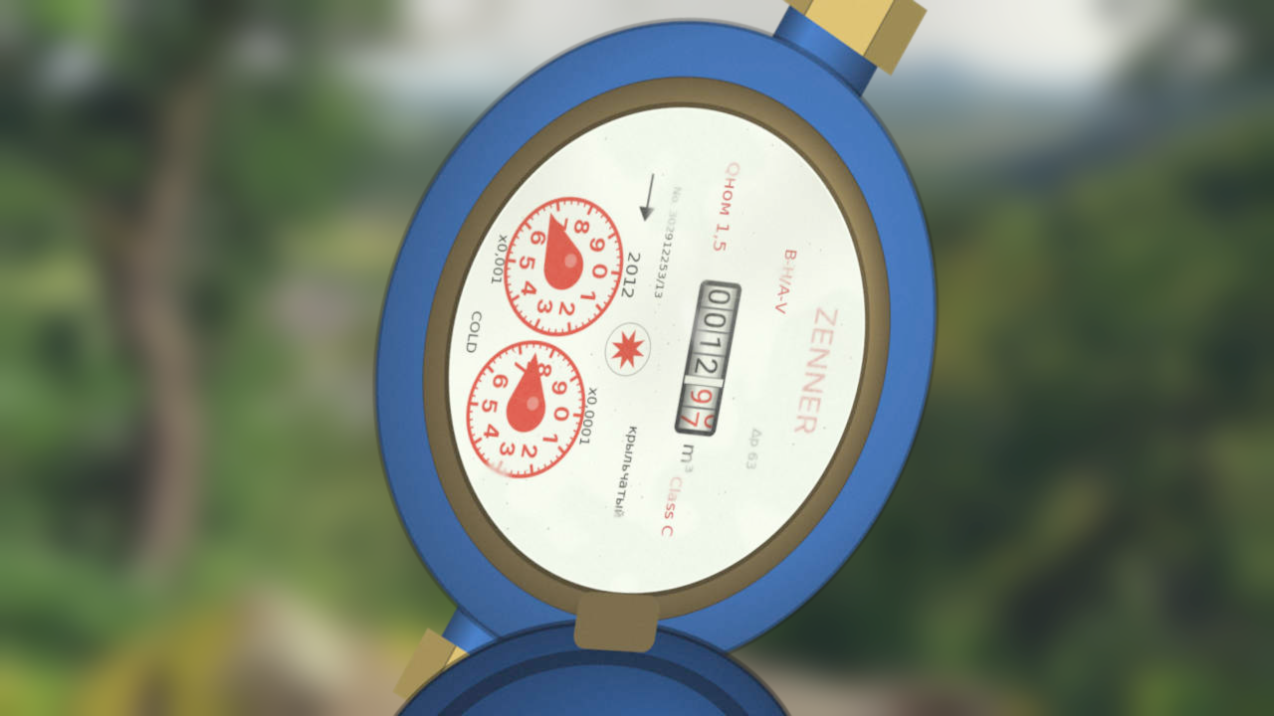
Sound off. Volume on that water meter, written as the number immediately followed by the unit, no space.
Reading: 12.9667m³
